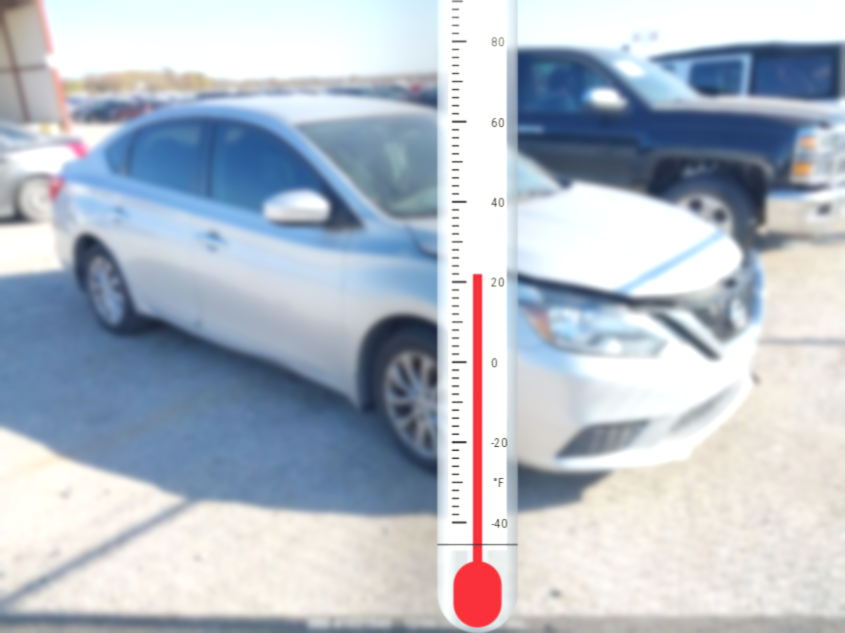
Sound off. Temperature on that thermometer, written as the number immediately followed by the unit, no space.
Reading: 22°F
